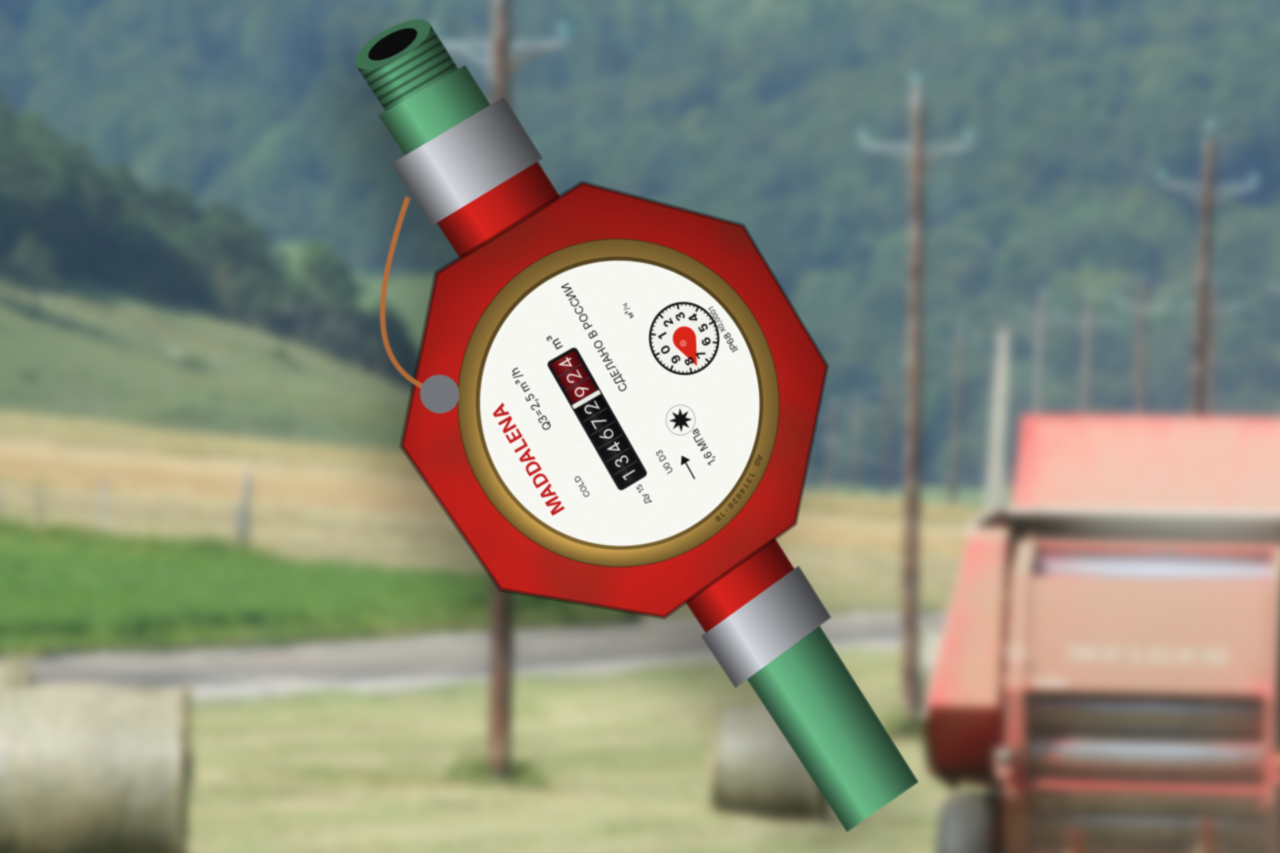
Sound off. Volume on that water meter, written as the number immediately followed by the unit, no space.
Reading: 134672.9247m³
